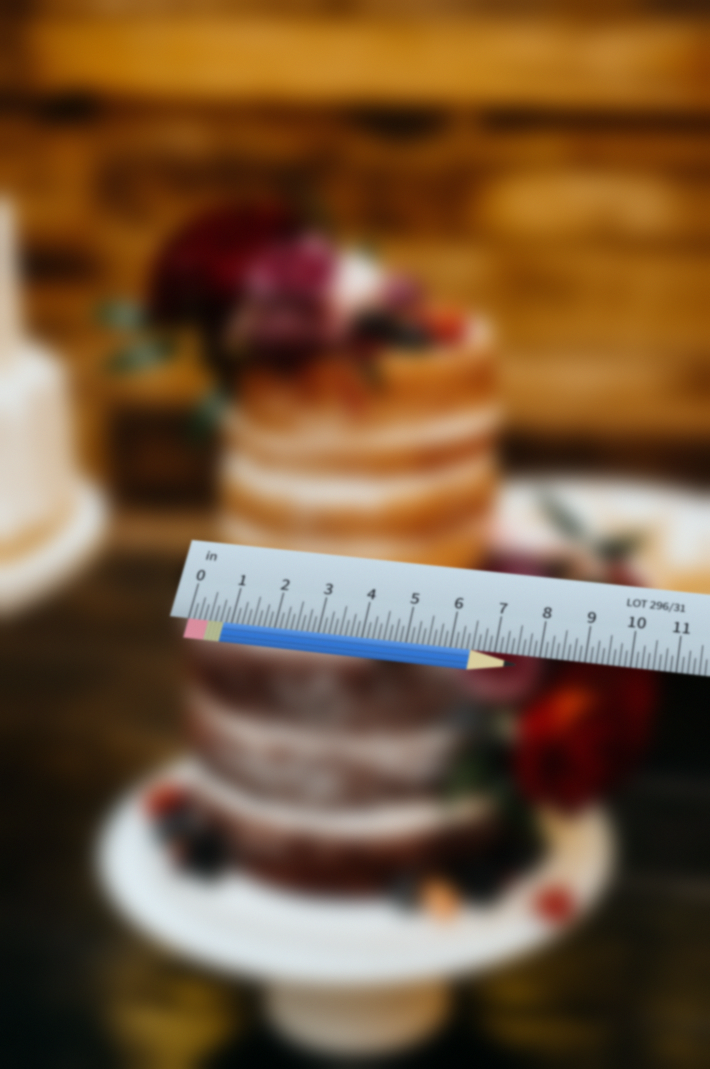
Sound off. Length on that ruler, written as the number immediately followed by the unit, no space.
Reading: 7.5in
